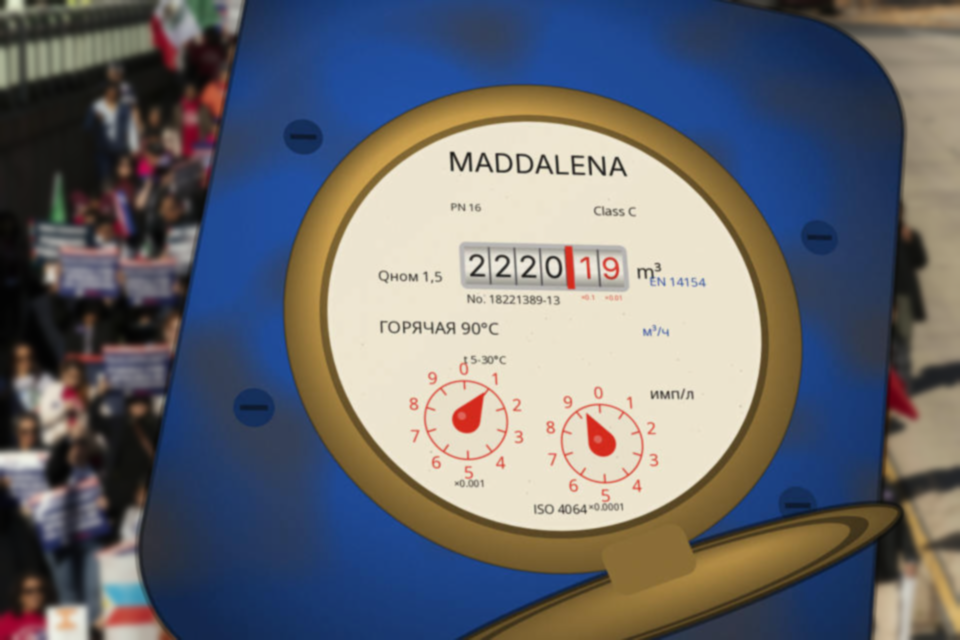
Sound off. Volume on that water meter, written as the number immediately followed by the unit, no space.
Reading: 2220.1909m³
